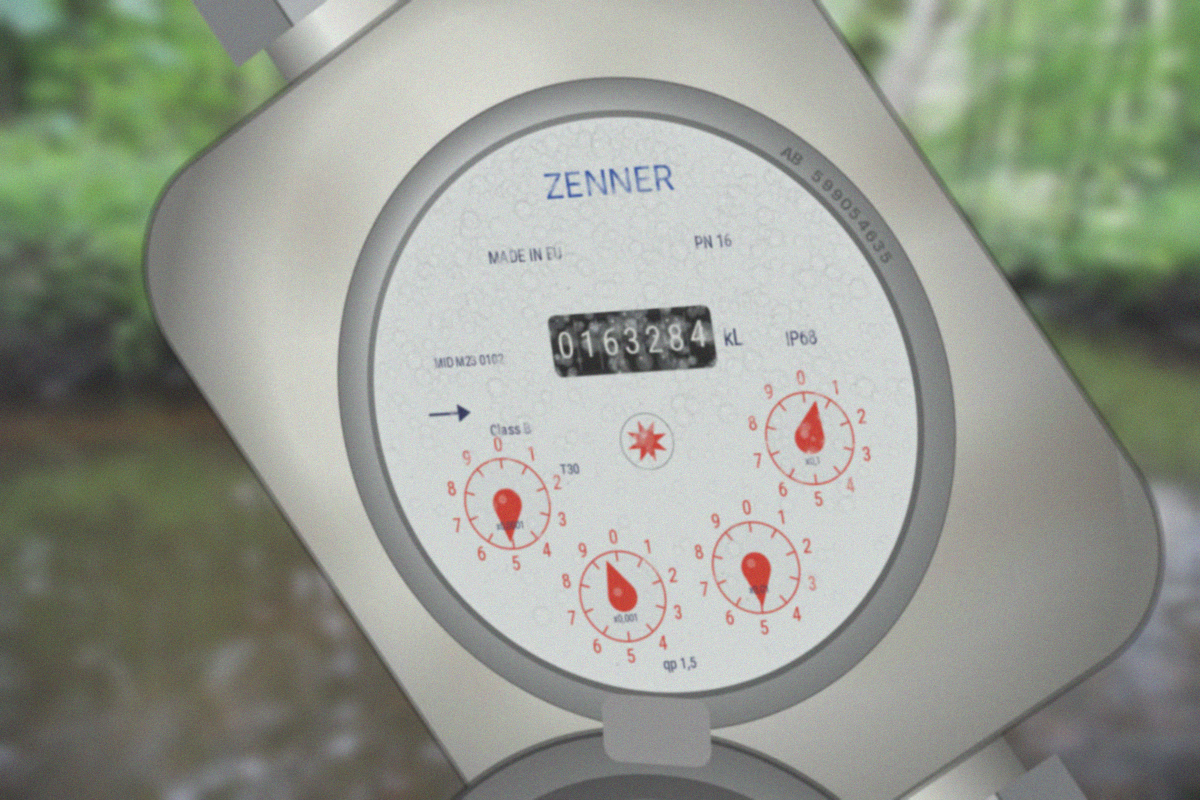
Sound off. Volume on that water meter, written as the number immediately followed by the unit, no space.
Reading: 163284.0495kL
